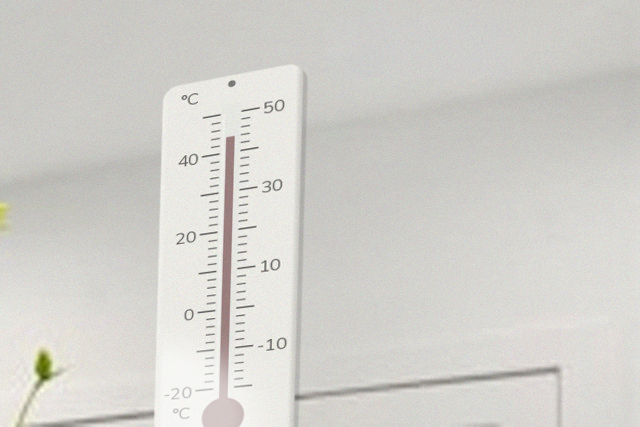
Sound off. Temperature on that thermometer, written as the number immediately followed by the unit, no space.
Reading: 44°C
